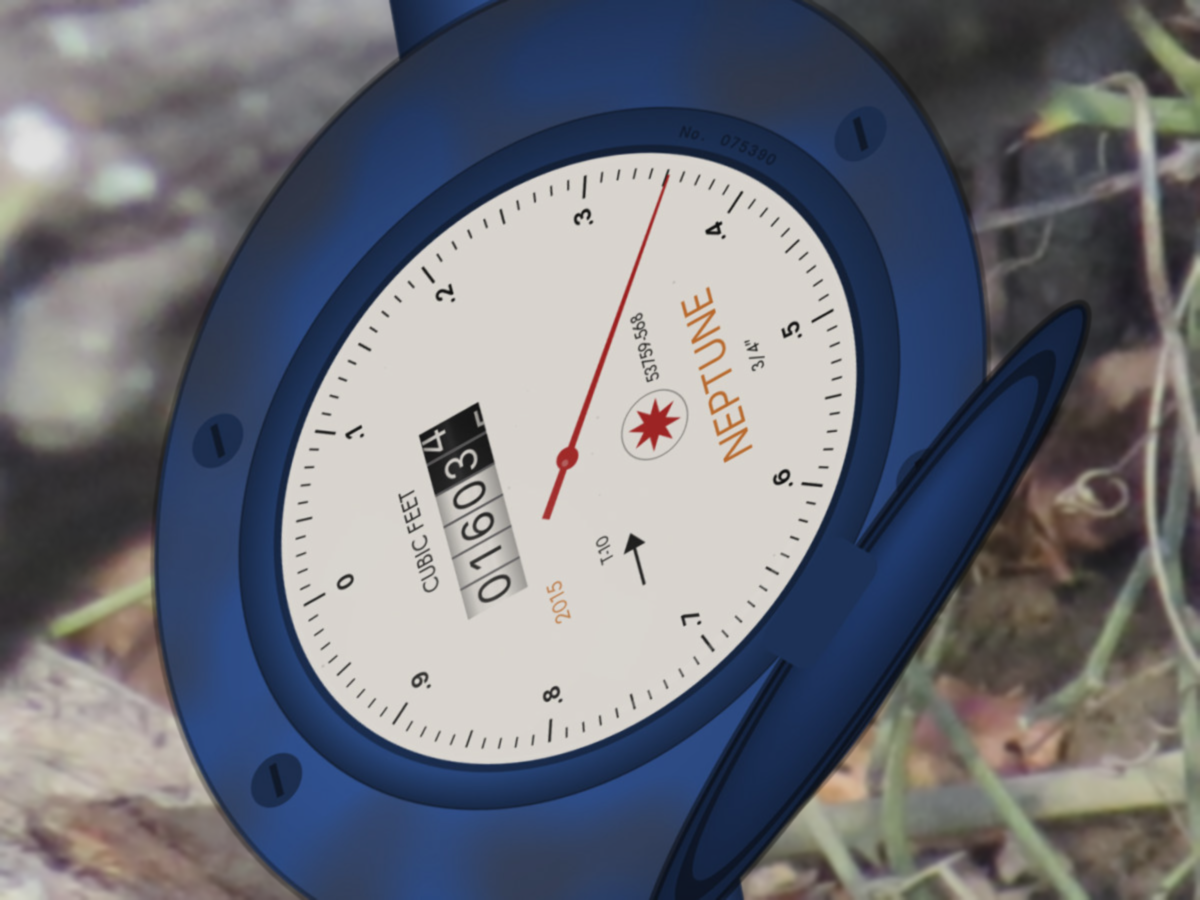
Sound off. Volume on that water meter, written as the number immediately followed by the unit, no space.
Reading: 16034.35ft³
